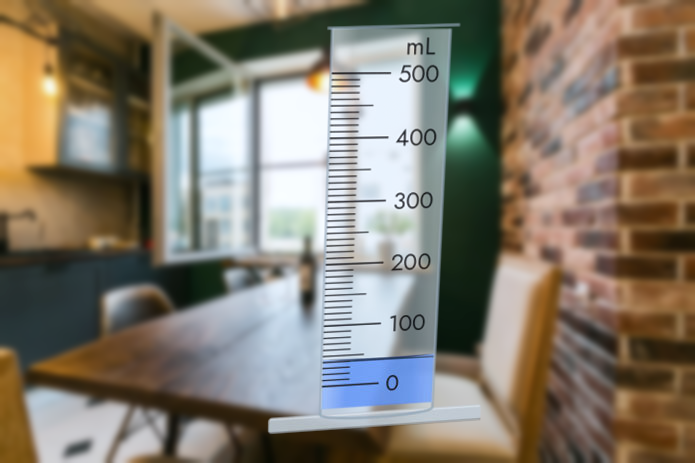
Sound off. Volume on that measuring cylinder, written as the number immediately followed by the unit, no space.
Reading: 40mL
